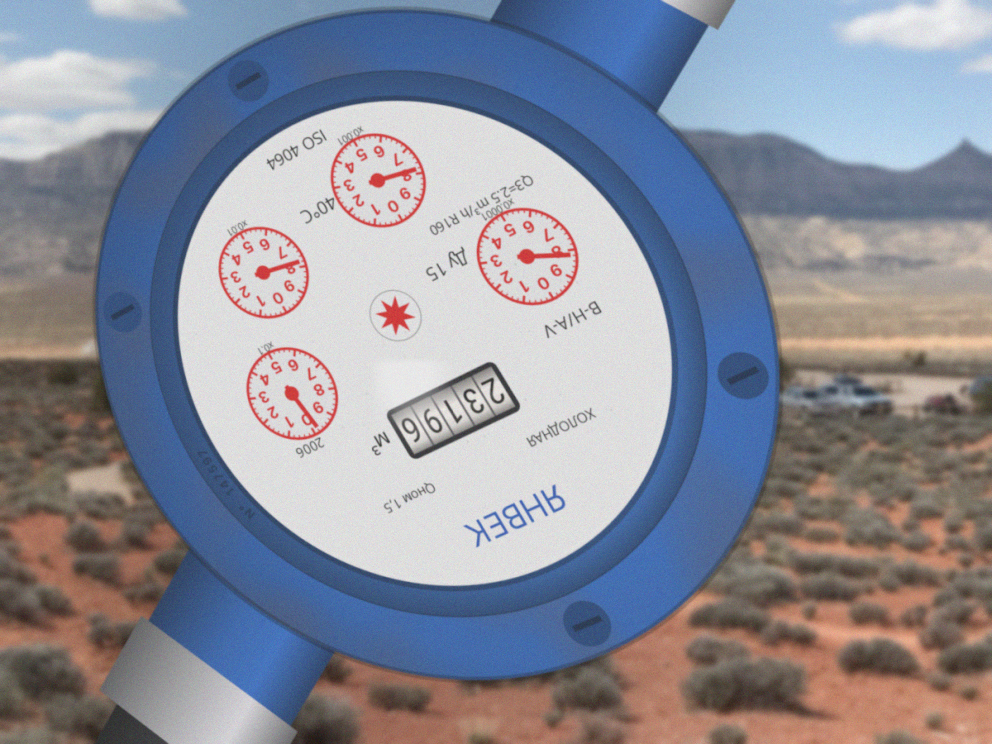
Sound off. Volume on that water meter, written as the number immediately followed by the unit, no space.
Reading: 23195.9778m³
